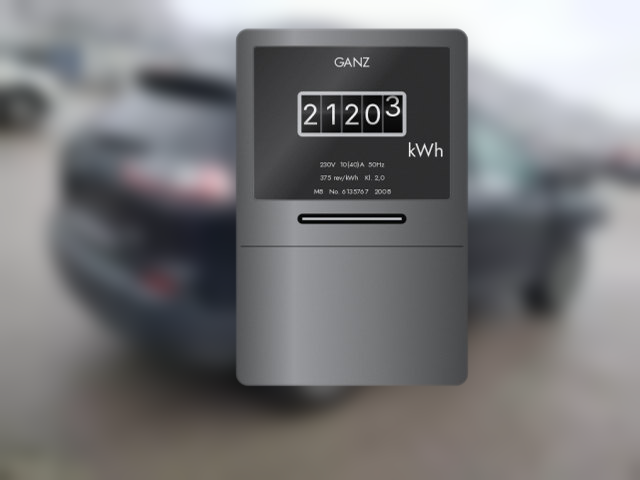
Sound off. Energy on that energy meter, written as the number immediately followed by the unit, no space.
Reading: 21203kWh
